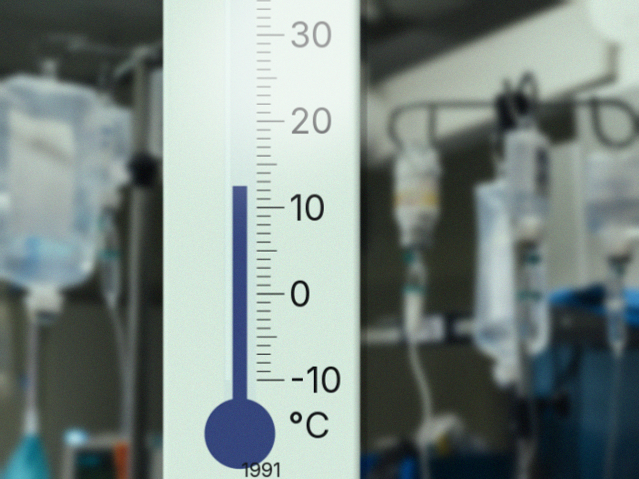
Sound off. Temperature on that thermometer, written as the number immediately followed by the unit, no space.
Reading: 12.5°C
